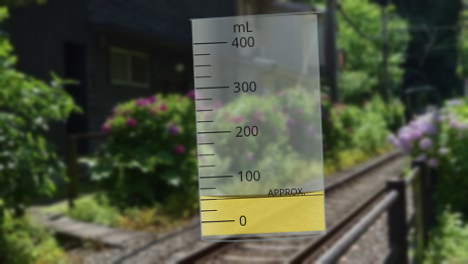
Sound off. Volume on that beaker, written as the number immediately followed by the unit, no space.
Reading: 50mL
